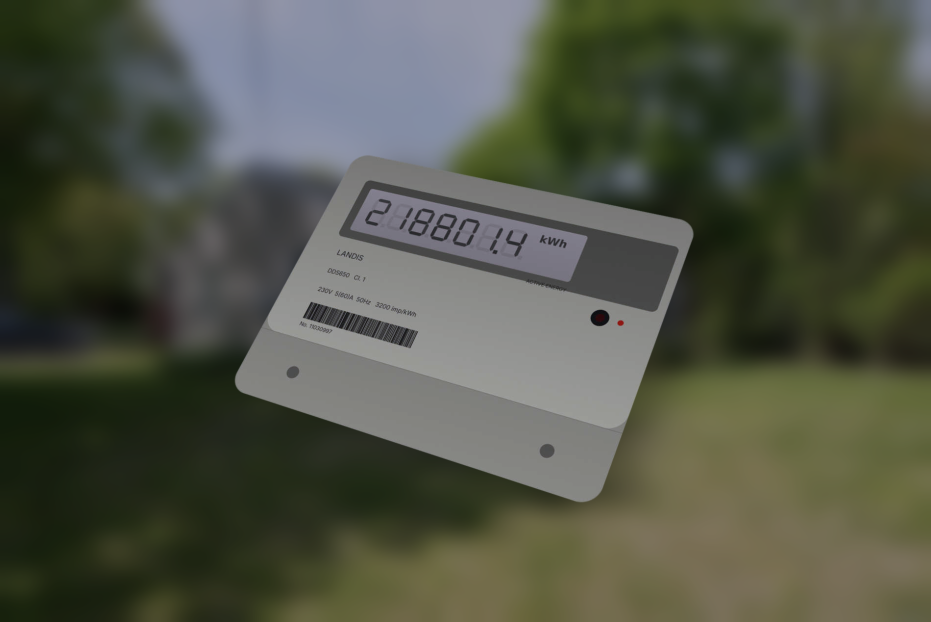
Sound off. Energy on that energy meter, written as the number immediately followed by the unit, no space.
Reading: 218801.4kWh
